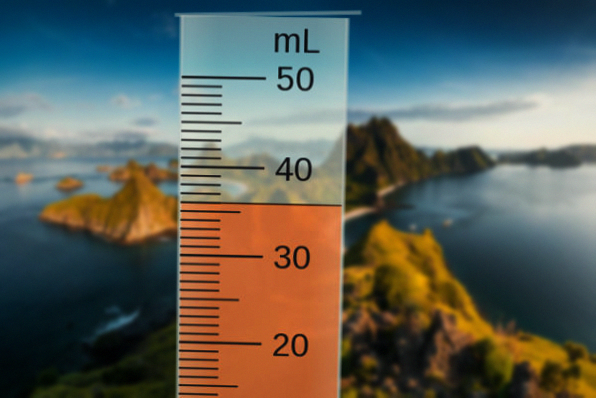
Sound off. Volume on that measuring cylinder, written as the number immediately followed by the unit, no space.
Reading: 36mL
